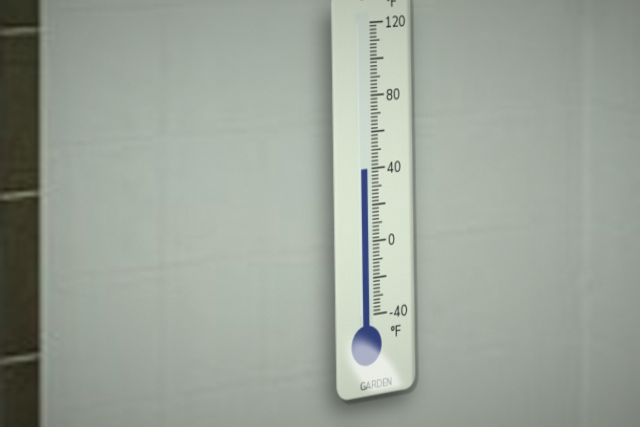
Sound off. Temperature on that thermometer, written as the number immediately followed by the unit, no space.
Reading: 40°F
